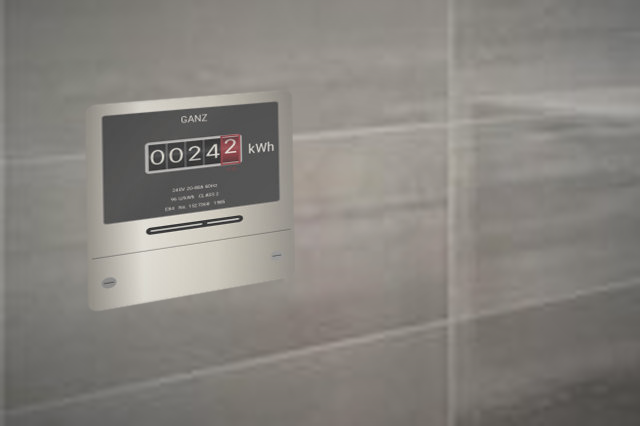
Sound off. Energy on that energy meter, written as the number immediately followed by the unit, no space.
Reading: 24.2kWh
